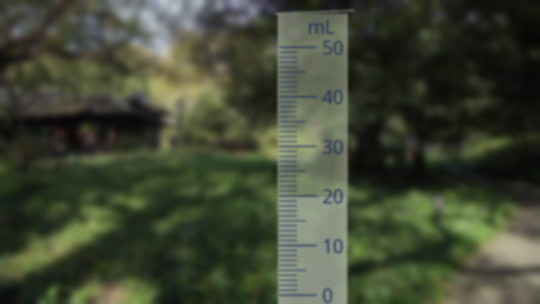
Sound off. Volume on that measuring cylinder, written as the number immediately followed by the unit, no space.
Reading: 20mL
